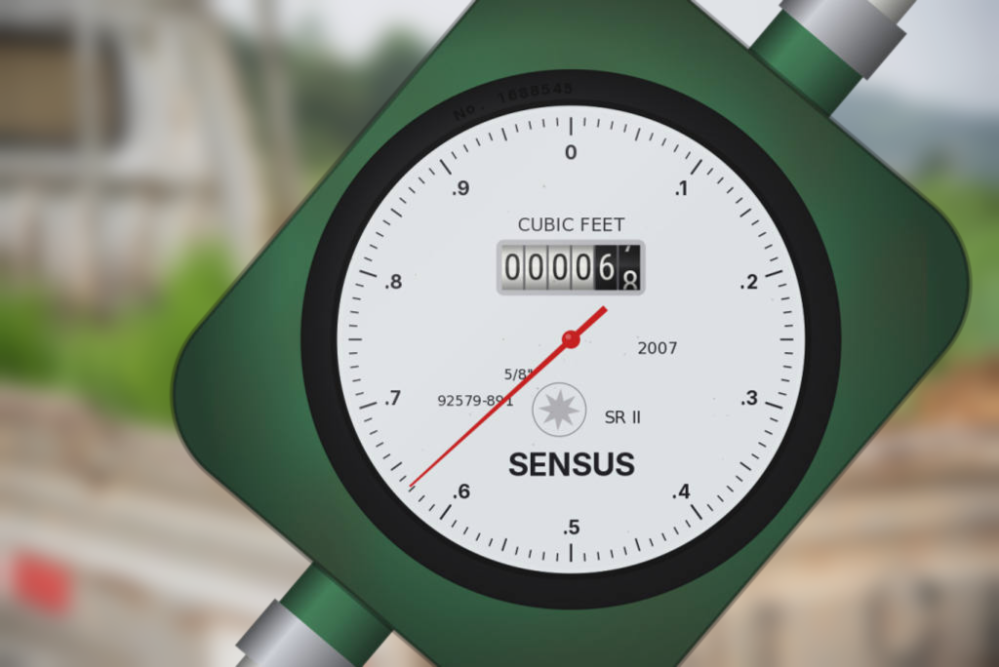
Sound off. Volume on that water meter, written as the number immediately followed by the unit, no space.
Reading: 67.63ft³
